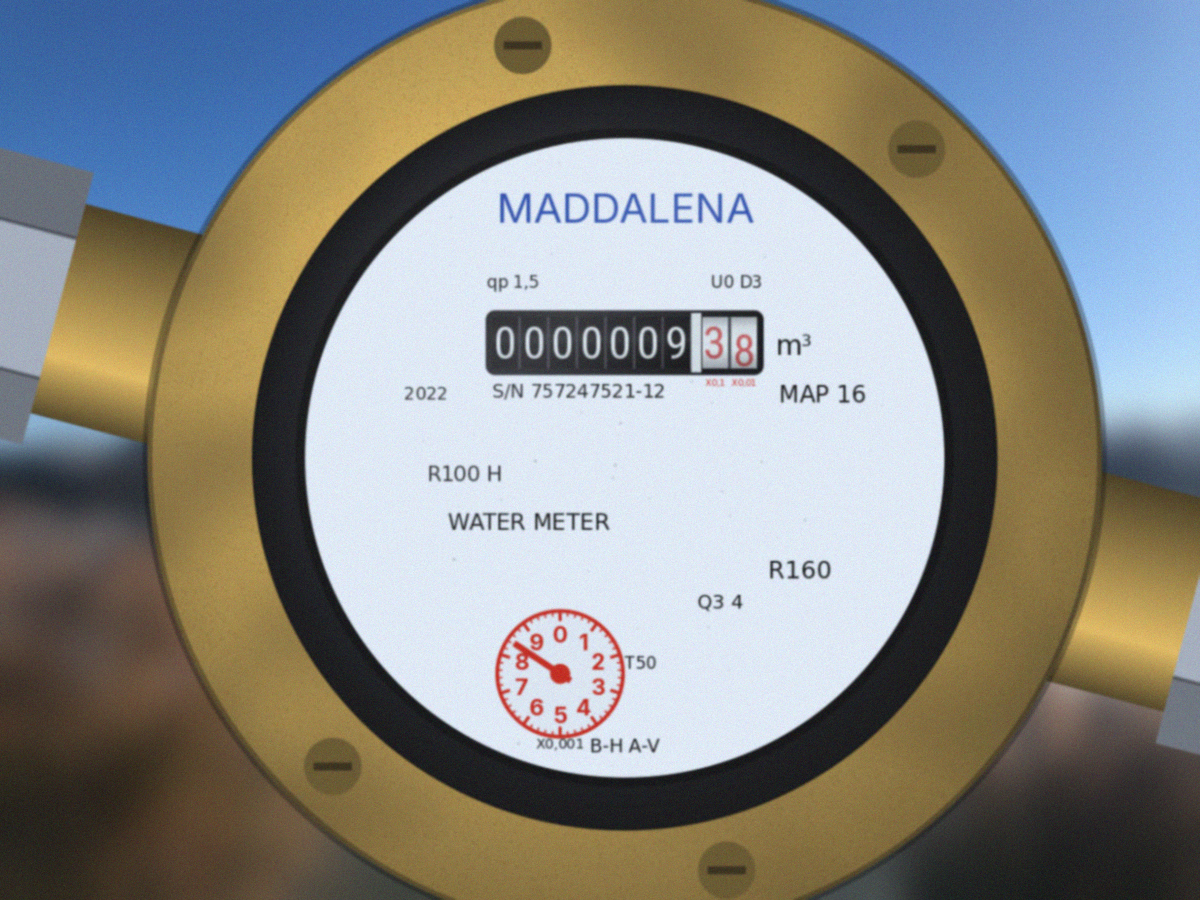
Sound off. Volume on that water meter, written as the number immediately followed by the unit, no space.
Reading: 9.378m³
